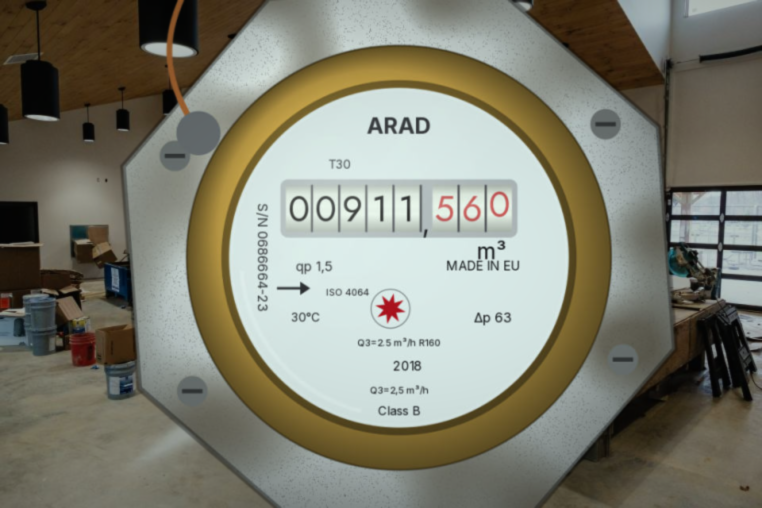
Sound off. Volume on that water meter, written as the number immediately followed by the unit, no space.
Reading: 911.560m³
